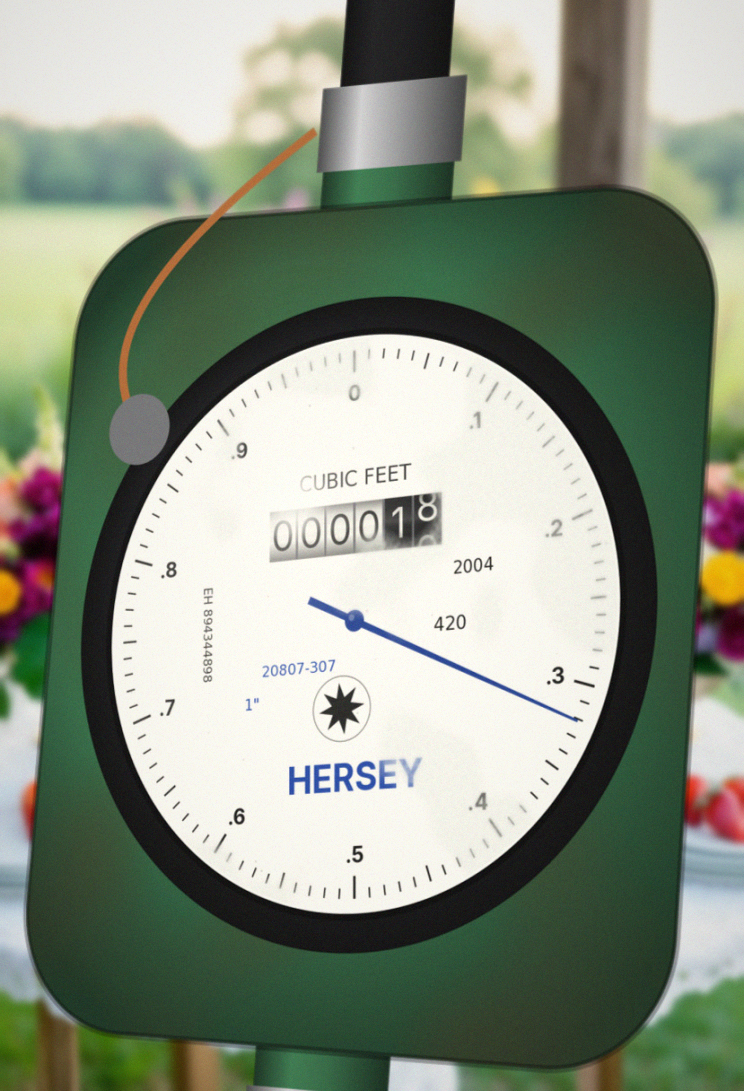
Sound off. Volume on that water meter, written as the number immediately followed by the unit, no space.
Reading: 18.32ft³
